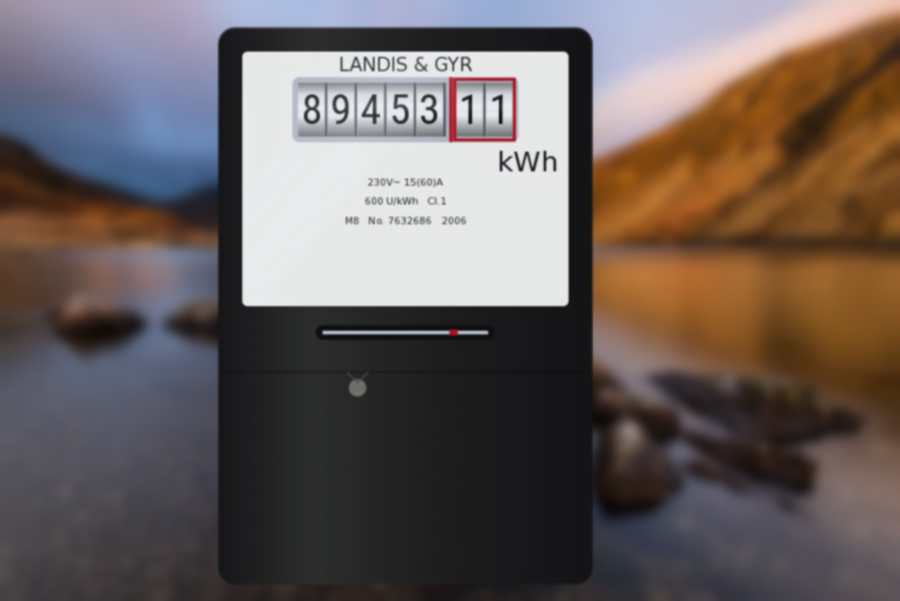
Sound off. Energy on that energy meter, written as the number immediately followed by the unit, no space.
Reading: 89453.11kWh
